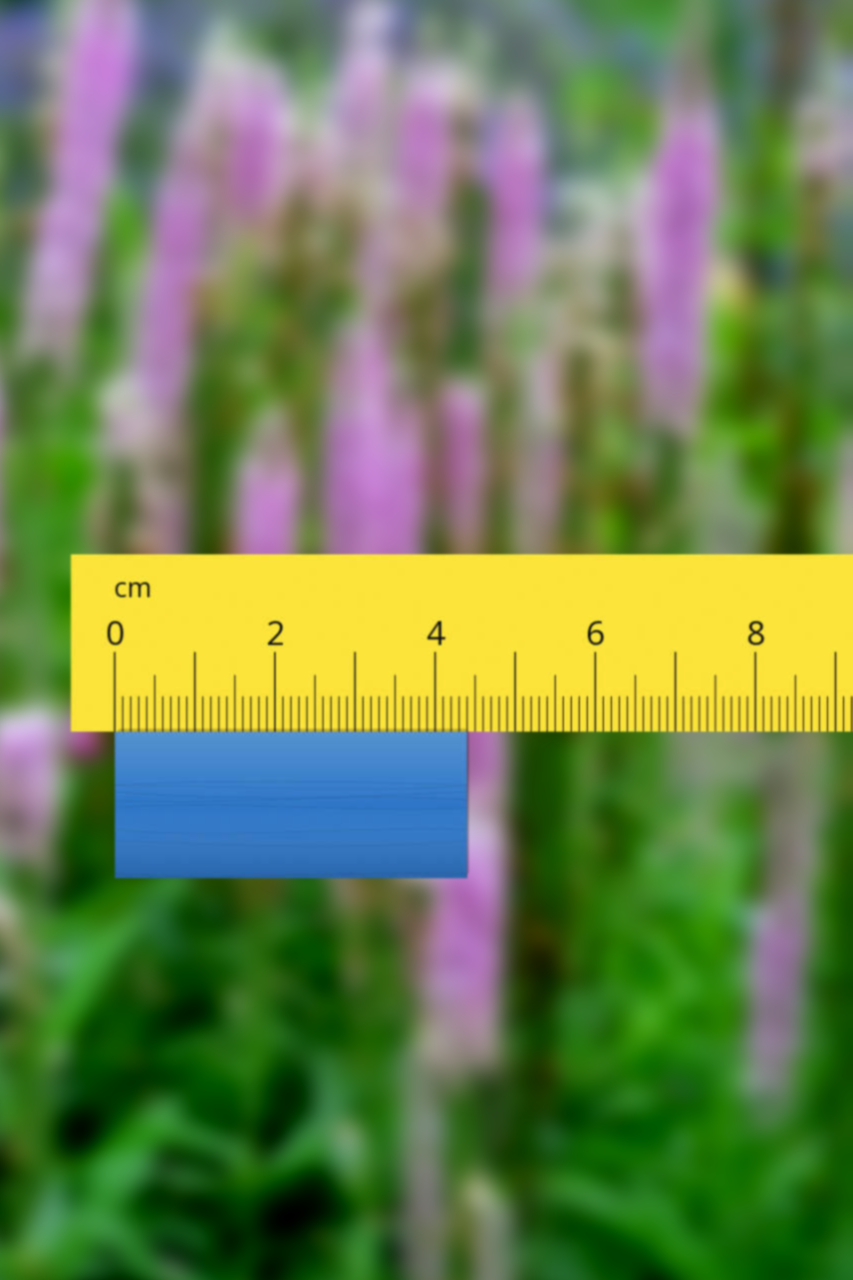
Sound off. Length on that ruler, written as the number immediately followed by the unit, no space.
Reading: 4.4cm
